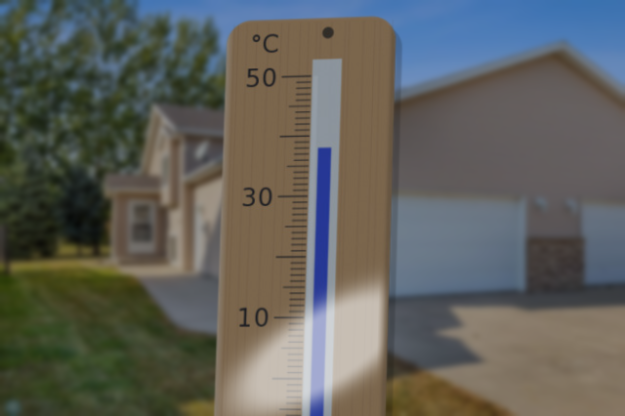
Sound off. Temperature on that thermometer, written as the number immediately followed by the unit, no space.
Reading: 38°C
